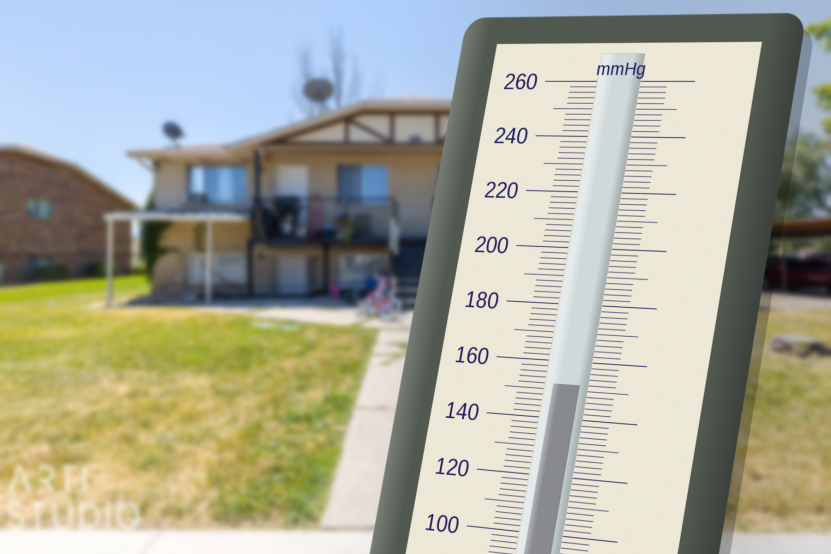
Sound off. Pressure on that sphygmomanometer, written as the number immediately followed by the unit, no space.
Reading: 152mmHg
